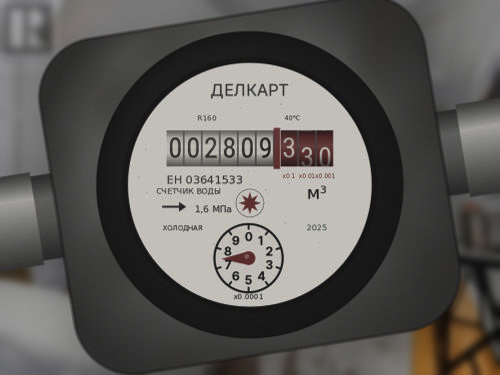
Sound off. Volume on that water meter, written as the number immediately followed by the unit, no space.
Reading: 2809.3297m³
